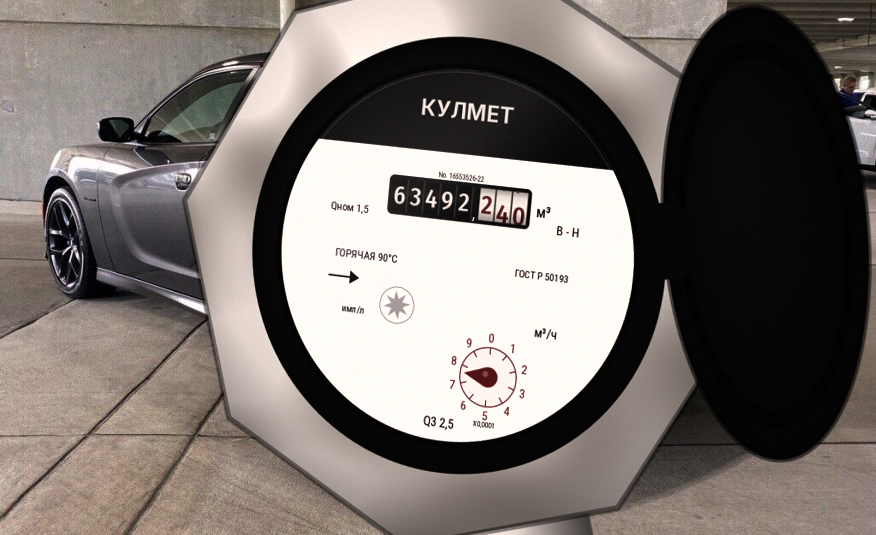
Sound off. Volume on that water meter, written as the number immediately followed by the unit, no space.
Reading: 63492.2397m³
